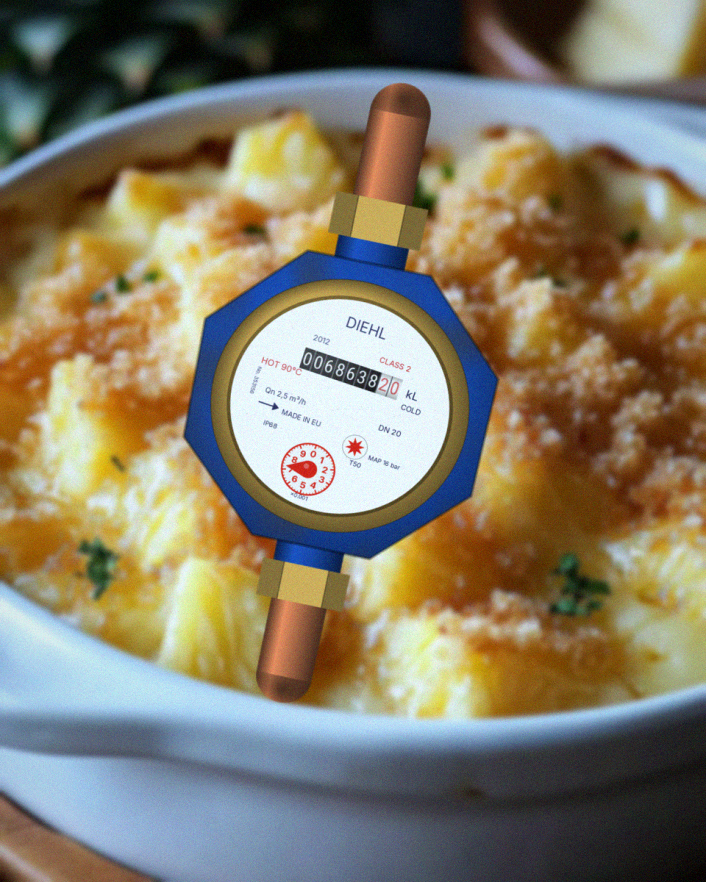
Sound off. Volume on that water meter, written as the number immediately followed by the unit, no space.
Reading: 68638.207kL
